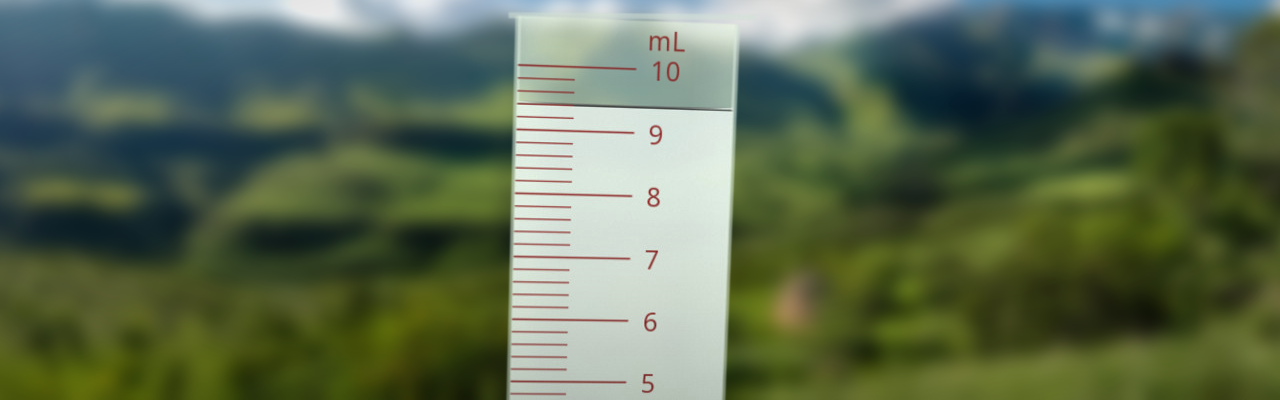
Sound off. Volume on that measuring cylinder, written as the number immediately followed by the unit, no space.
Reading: 9.4mL
